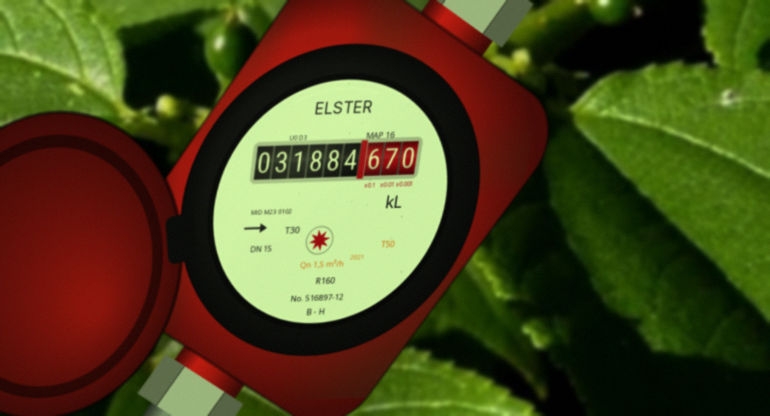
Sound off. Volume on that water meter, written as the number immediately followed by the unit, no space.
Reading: 31884.670kL
